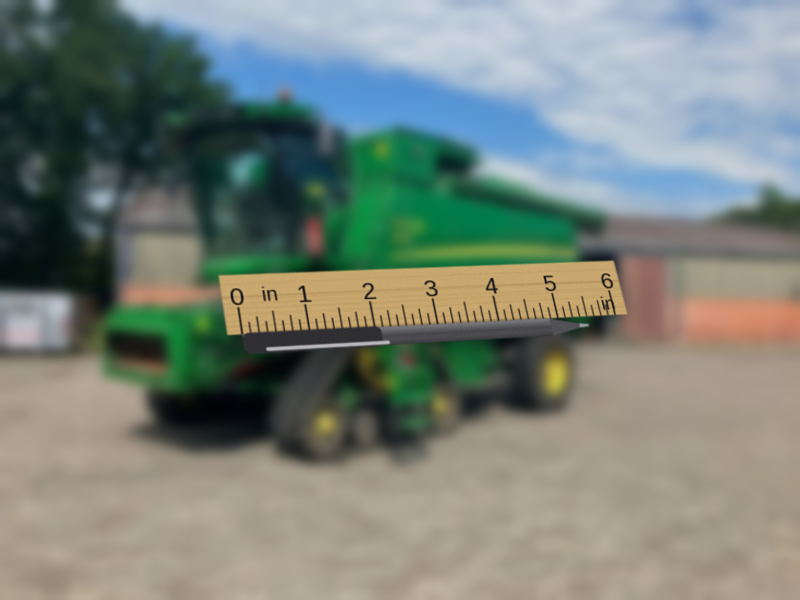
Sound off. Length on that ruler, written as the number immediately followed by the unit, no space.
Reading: 5.5in
